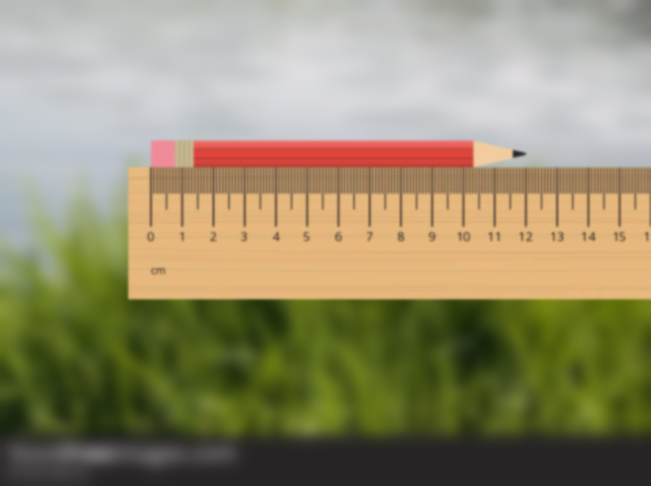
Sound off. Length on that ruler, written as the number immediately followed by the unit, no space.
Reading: 12cm
